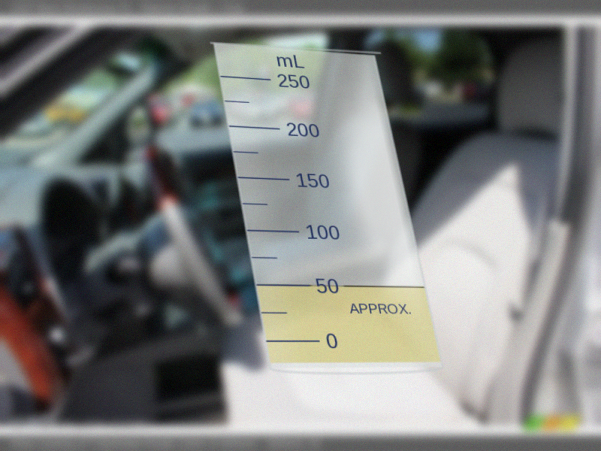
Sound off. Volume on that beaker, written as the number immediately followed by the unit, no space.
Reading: 50mL
